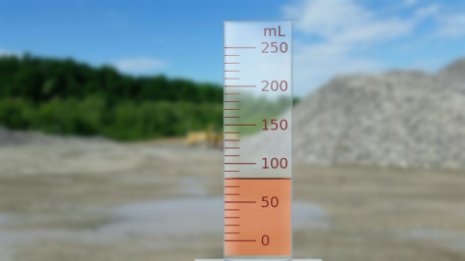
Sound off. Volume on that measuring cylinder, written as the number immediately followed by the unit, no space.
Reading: 80mL
